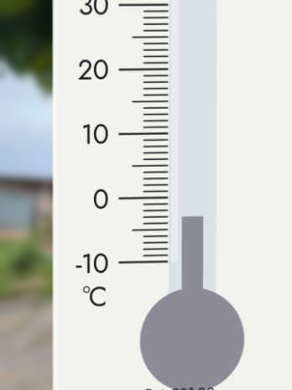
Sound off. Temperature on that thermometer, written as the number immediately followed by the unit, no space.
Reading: -3°C
